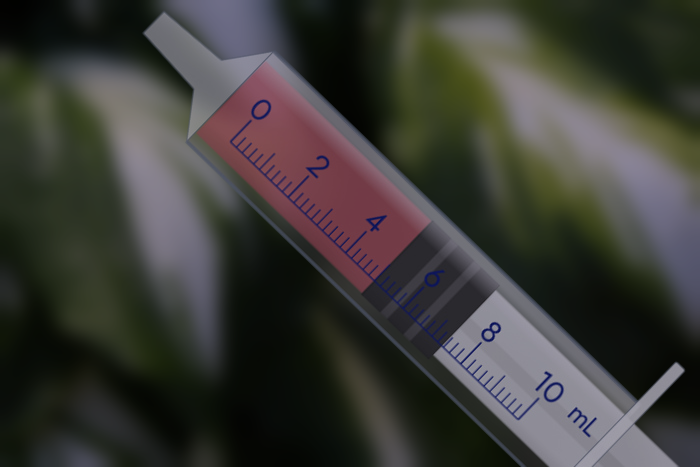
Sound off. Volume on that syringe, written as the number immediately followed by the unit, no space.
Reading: 5mL
